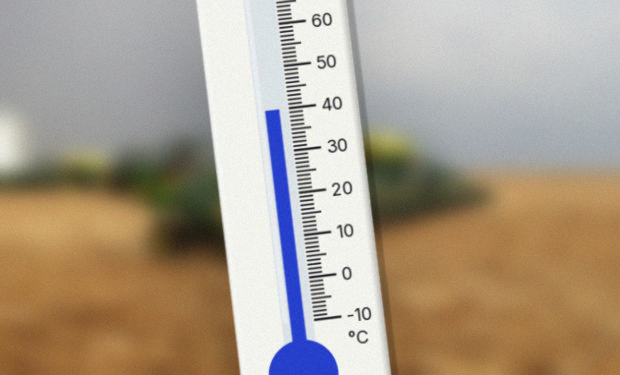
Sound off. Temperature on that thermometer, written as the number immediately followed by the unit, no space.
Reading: 40°C
